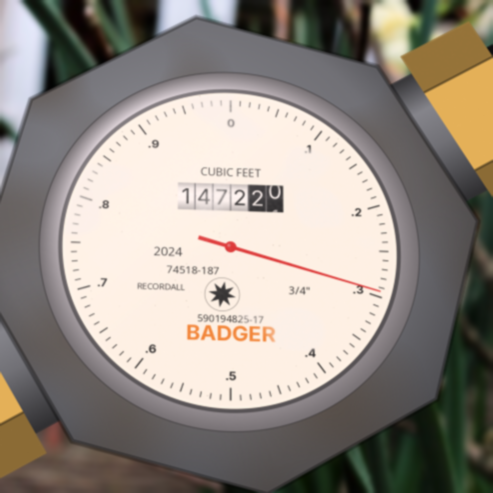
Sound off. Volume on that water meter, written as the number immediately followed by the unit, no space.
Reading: 147220.29ft³
